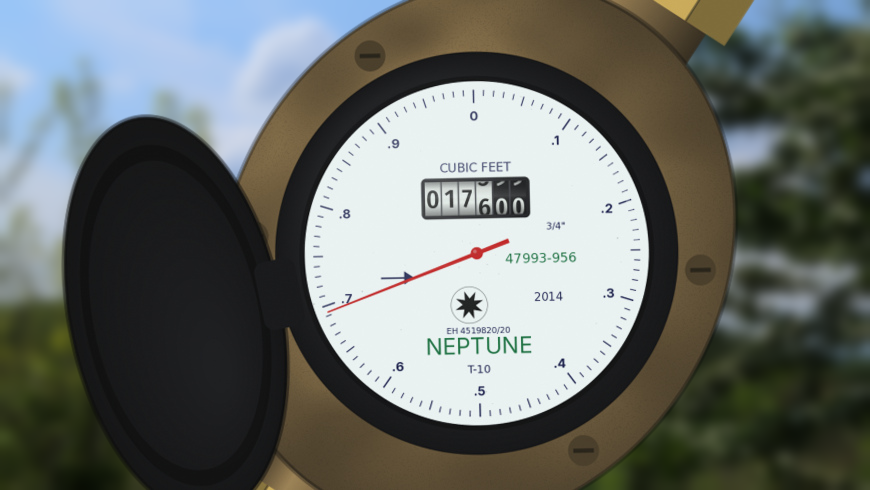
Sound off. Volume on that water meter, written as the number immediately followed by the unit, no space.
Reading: 17599.69ft³
